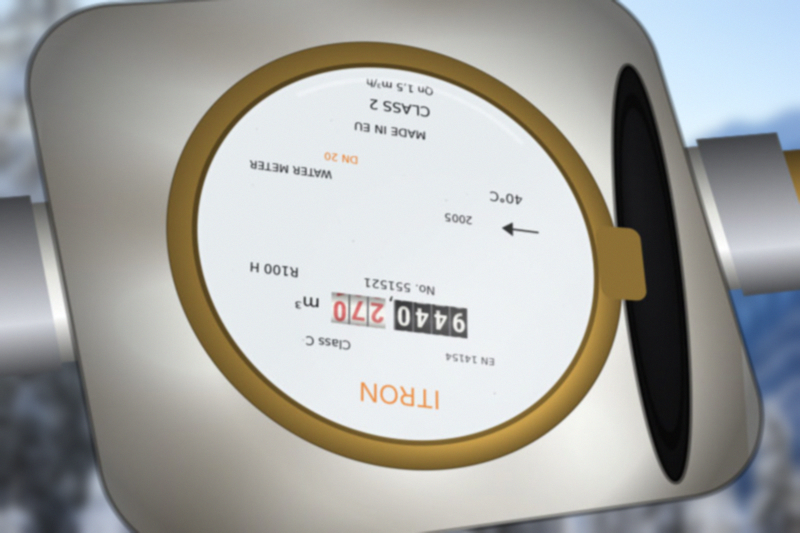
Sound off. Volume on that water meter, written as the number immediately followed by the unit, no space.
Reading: 9440.270m³
